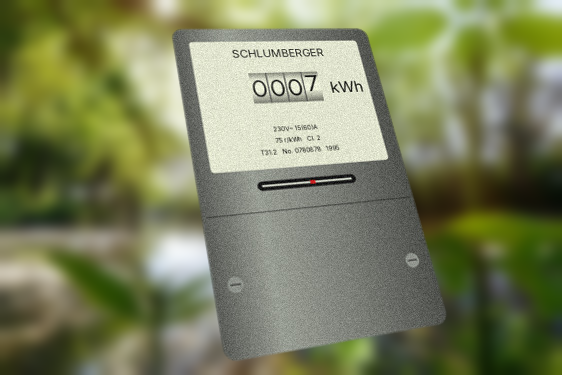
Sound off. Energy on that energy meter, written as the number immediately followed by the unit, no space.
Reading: 7kWh
